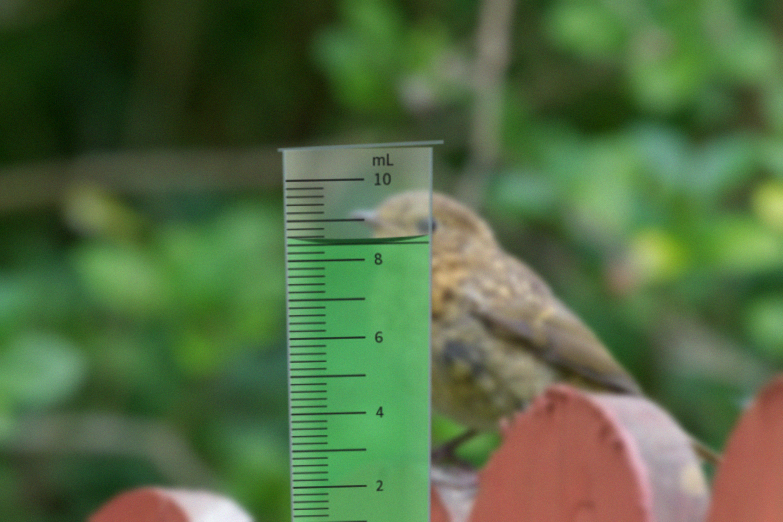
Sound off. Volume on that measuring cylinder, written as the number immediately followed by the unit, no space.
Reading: 8.4mL
